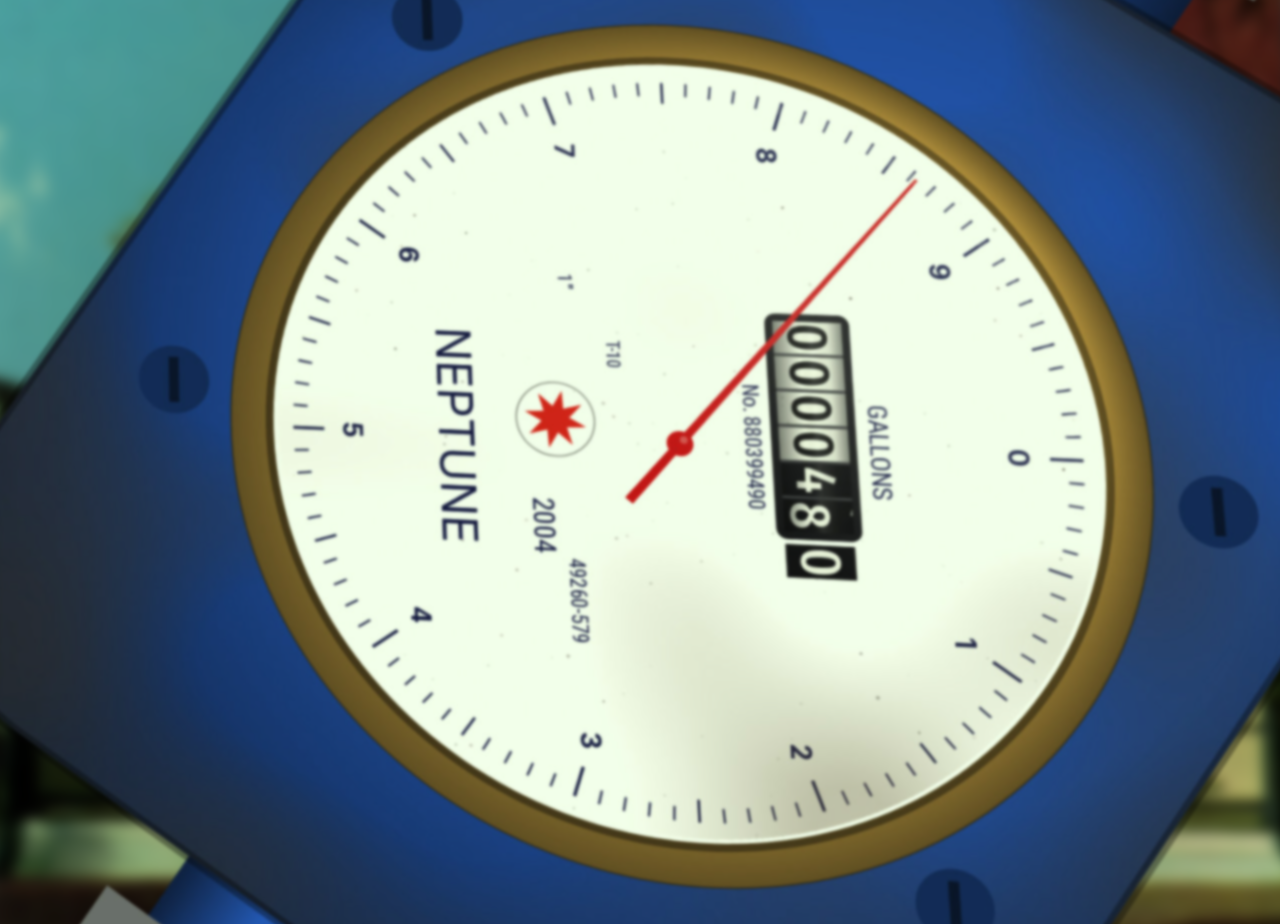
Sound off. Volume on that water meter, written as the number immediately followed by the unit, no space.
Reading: 478.6gal
